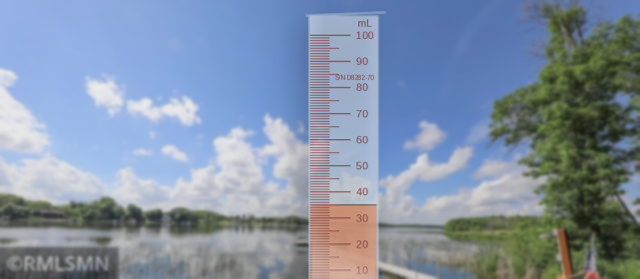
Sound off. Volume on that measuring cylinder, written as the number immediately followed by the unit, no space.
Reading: 35mL
